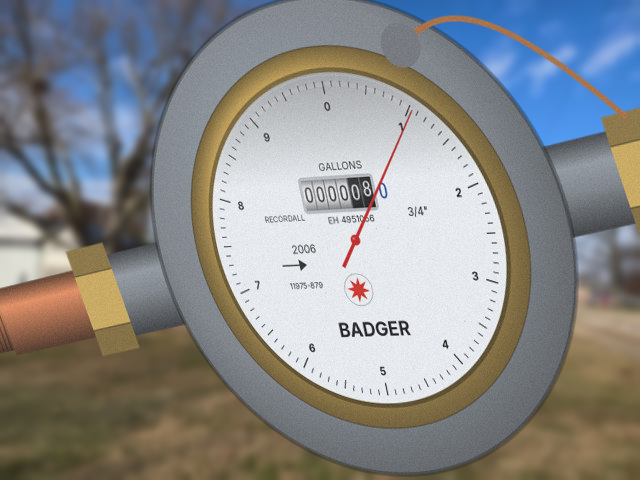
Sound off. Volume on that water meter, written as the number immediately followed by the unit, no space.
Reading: 81.0gal
